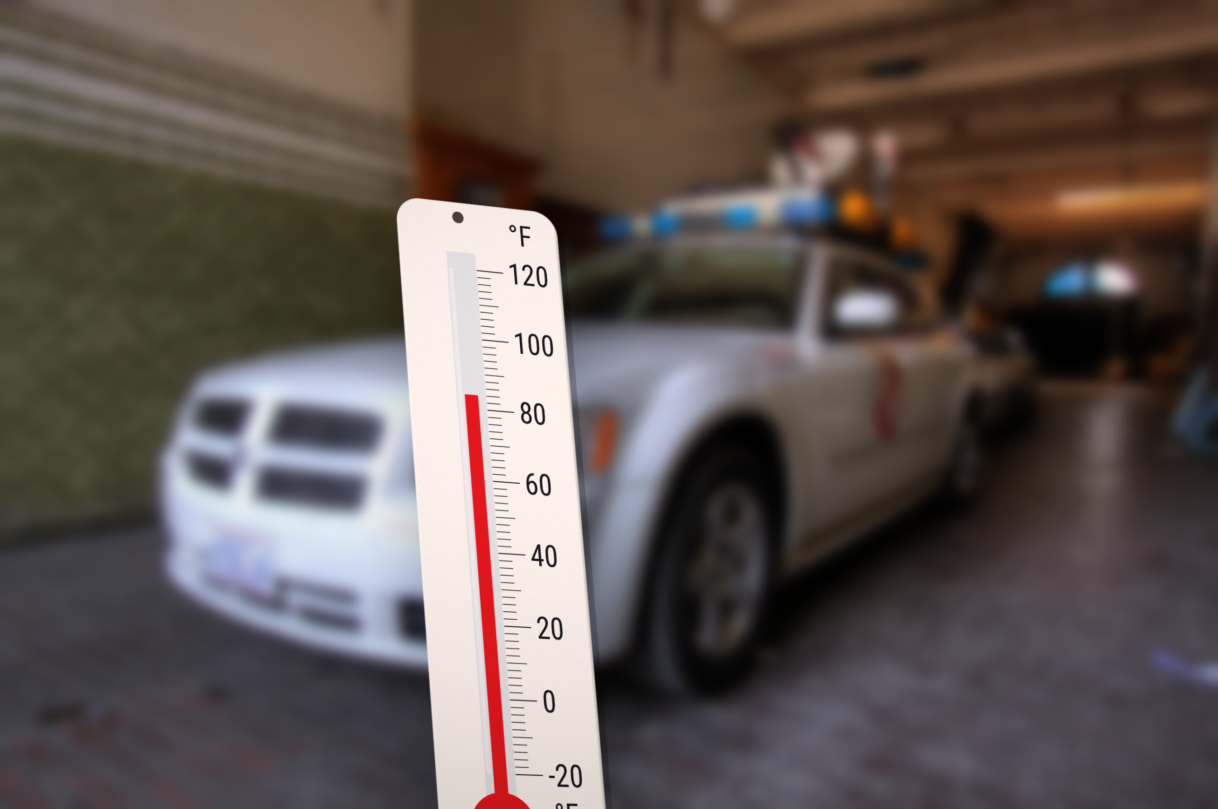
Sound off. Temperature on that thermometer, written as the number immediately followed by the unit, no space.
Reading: 84°F
